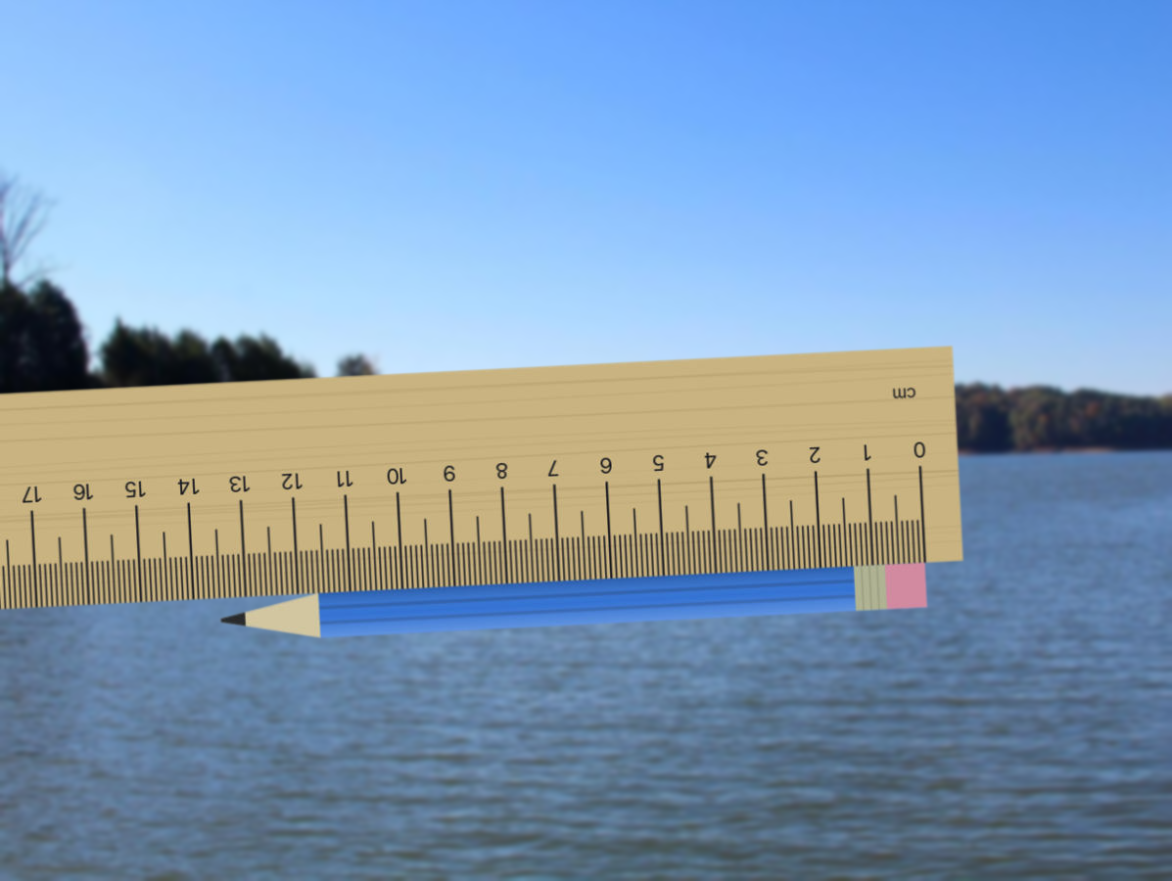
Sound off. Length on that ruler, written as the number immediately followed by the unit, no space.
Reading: 13.5cm
